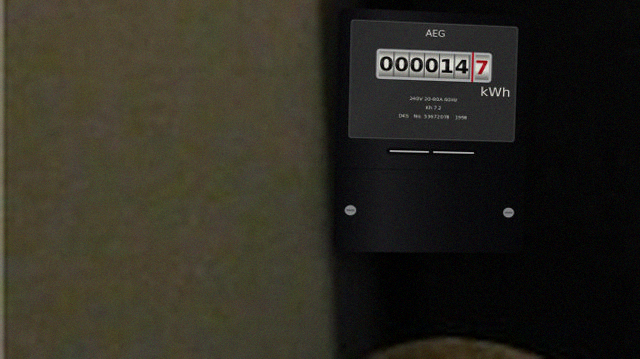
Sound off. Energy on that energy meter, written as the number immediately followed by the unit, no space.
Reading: 14.7kWh
